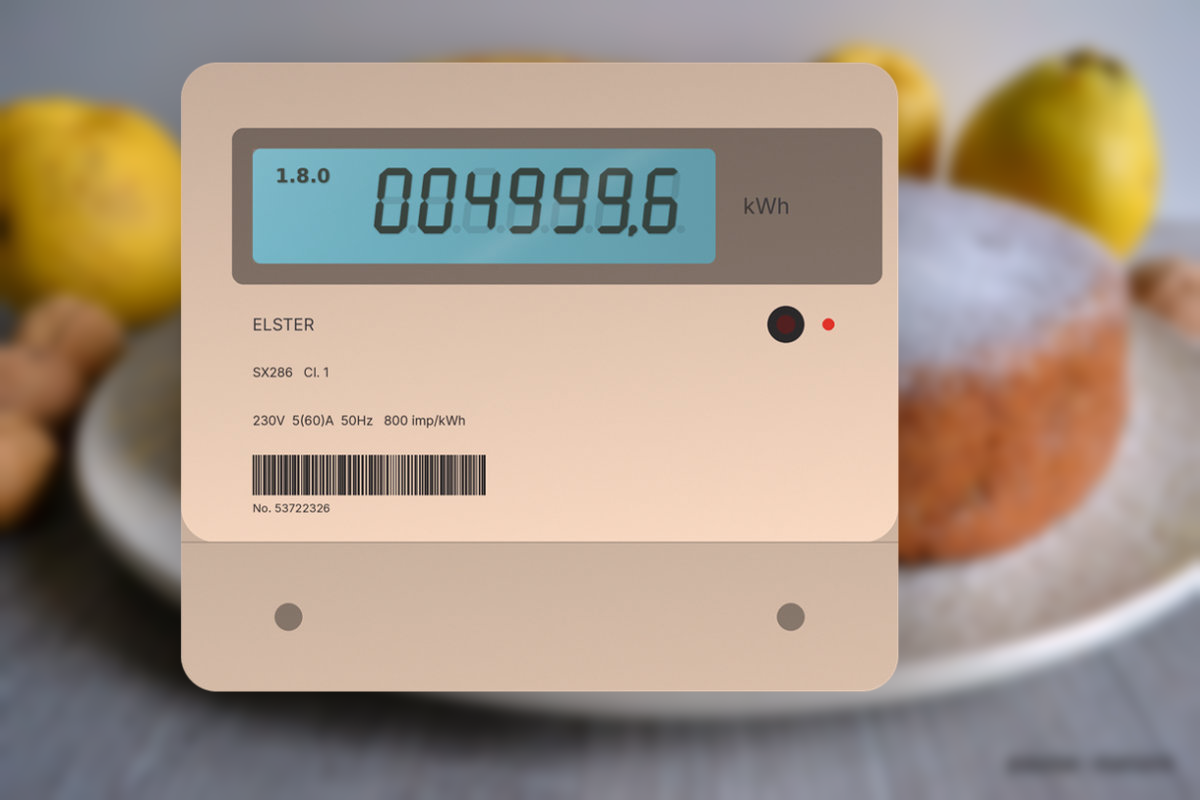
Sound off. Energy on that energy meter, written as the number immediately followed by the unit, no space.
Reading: 4999.6kWh
